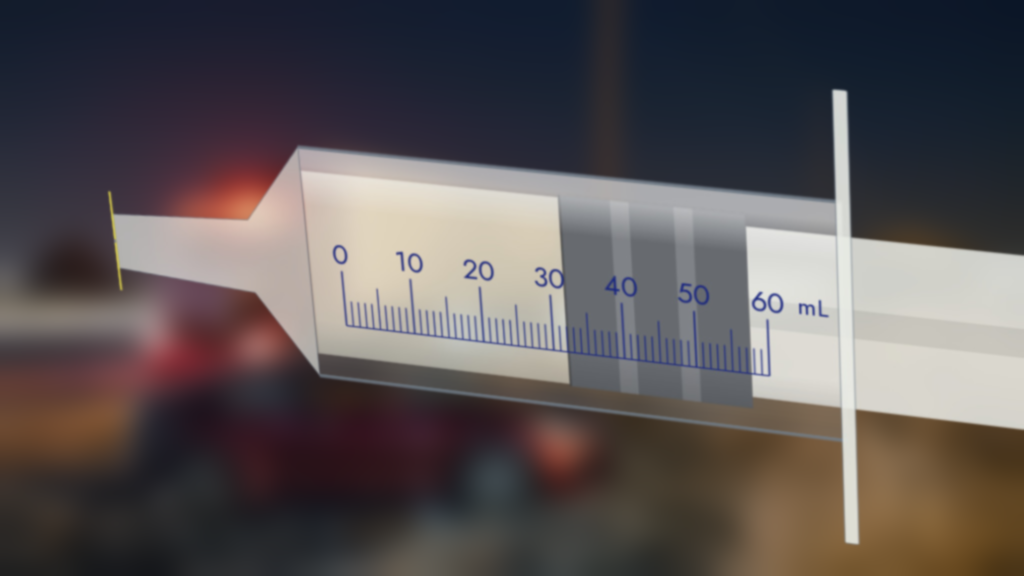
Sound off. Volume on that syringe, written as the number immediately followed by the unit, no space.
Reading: 32mL
